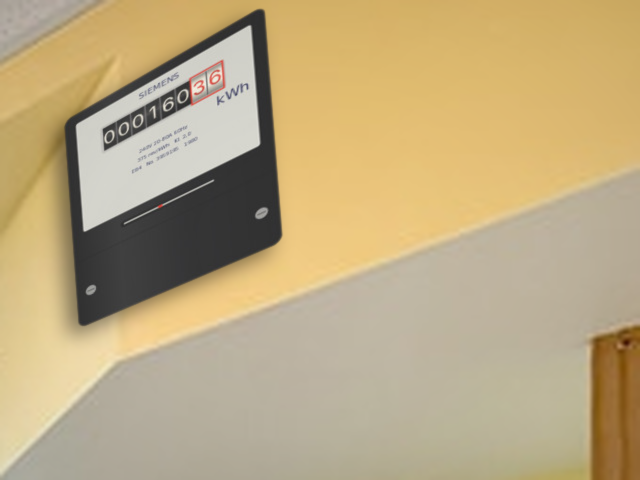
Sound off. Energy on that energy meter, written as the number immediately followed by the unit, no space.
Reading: 160.36kWh
